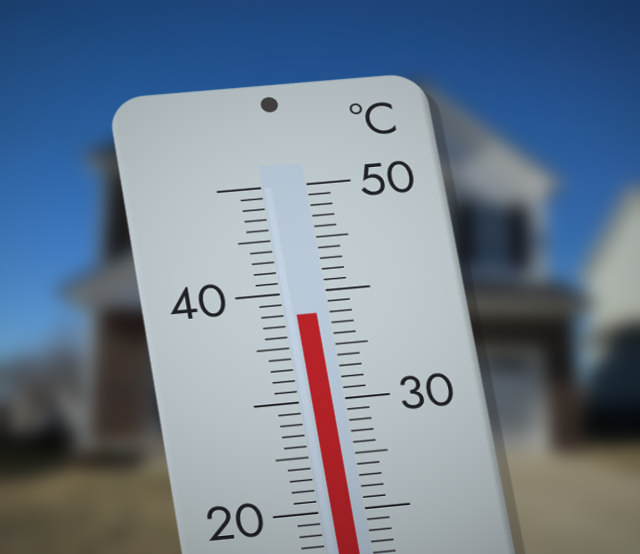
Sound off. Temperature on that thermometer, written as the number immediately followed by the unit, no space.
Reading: 38°C
